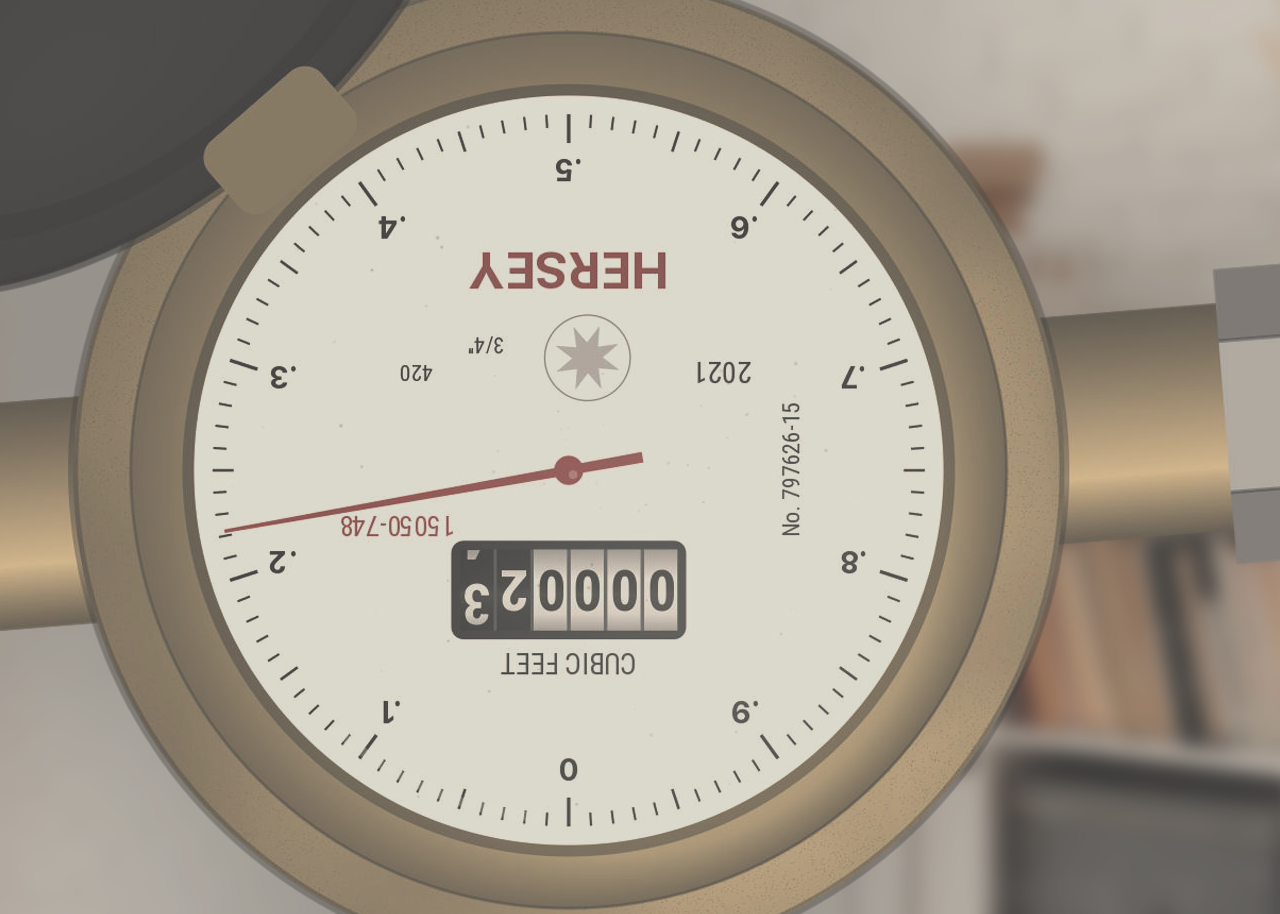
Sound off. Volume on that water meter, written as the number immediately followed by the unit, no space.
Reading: 23.22ft³
